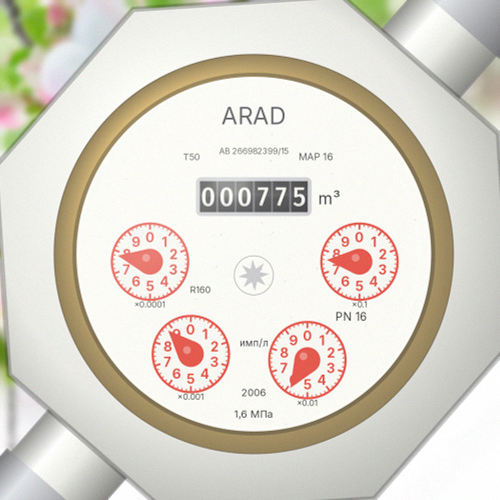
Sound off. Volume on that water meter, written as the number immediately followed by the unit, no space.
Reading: 775.7587m³
